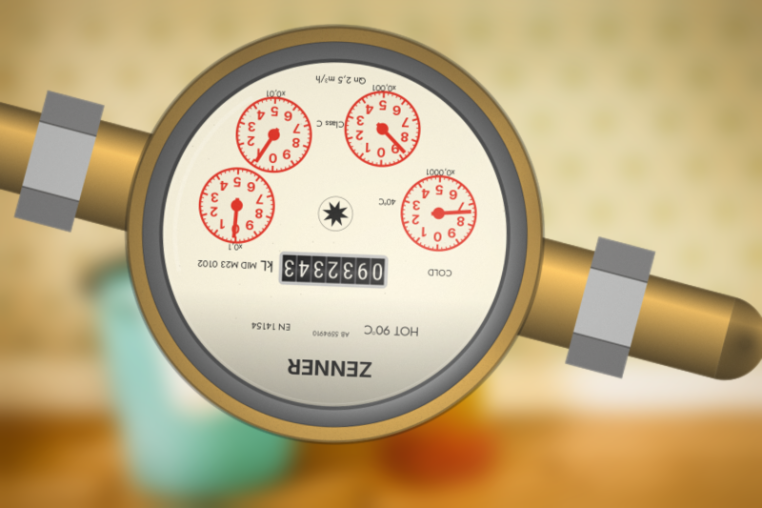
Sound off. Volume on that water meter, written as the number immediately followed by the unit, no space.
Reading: 932343.0087kL
